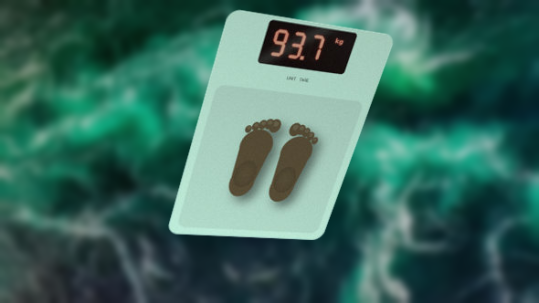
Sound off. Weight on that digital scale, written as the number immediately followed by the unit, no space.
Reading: 93.7kg
